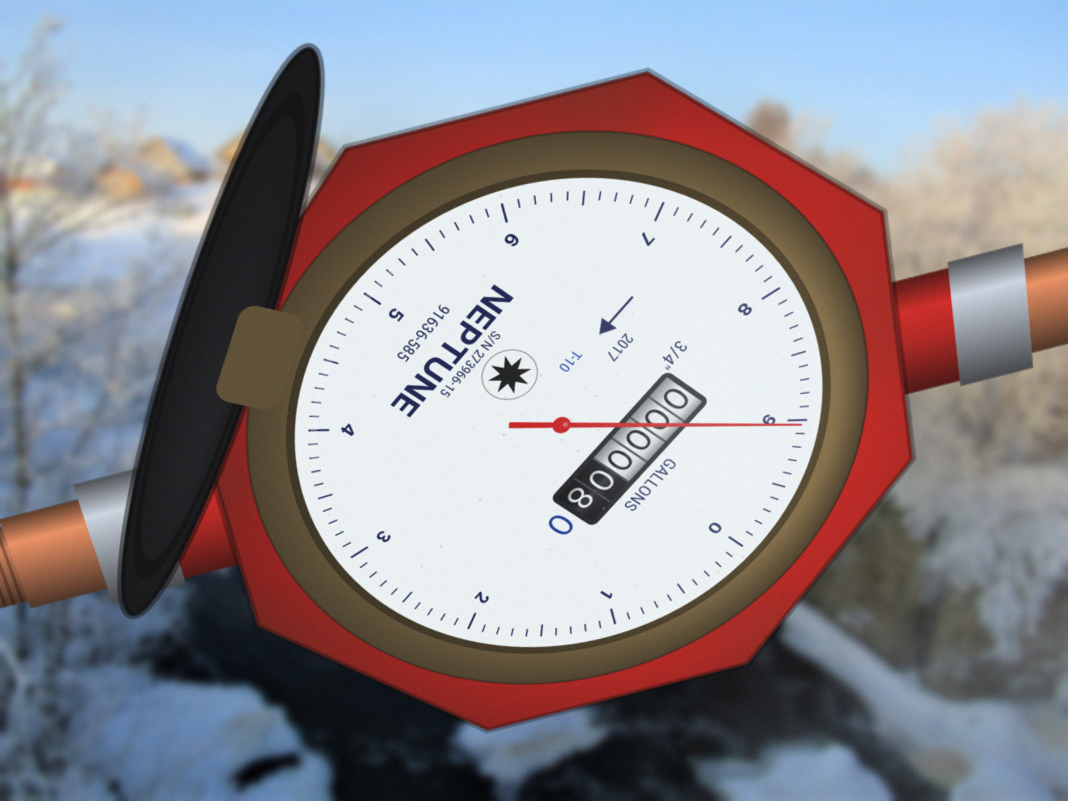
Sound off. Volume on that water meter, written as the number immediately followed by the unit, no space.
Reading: 79.0gal
